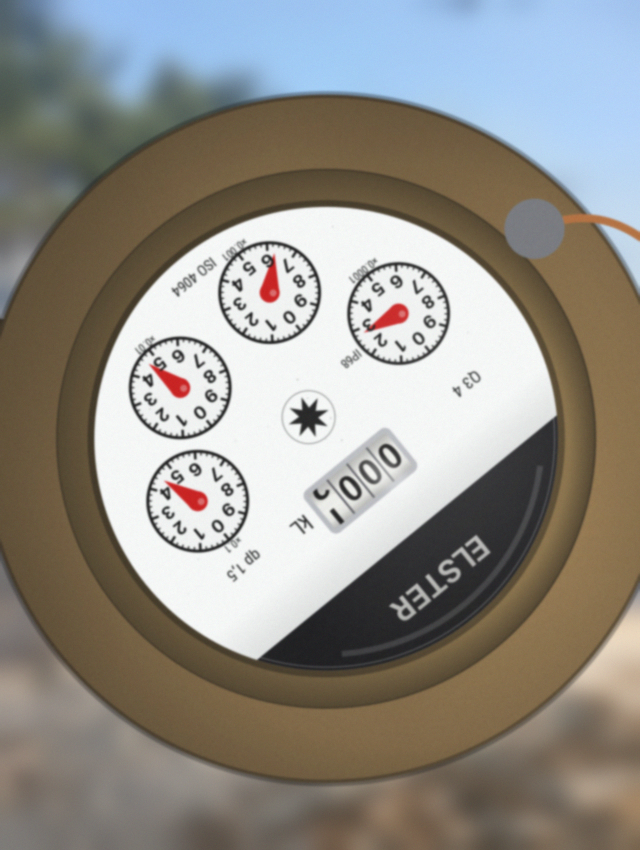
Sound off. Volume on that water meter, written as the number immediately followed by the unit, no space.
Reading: 1.4462kL
